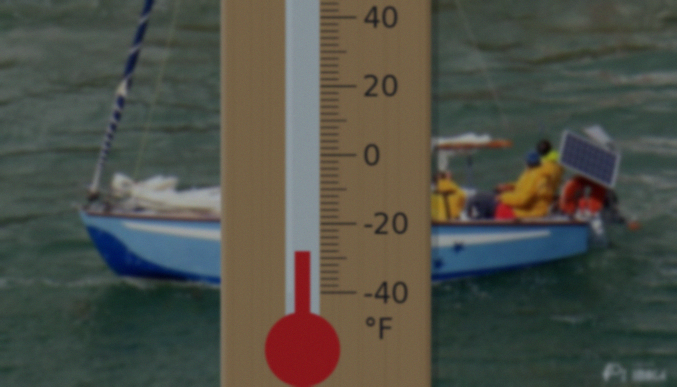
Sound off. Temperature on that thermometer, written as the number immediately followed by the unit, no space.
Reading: -28°F
